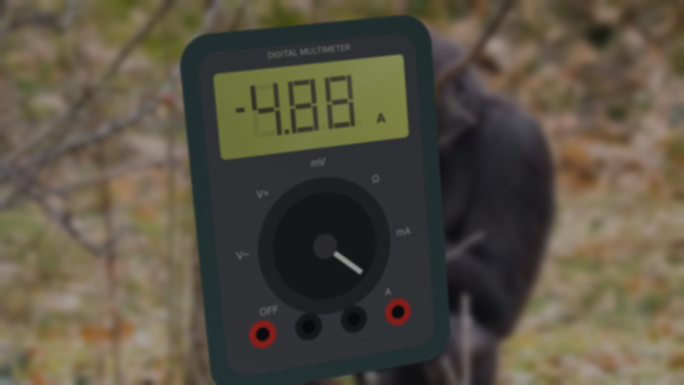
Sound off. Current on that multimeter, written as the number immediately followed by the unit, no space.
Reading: -4.88A
